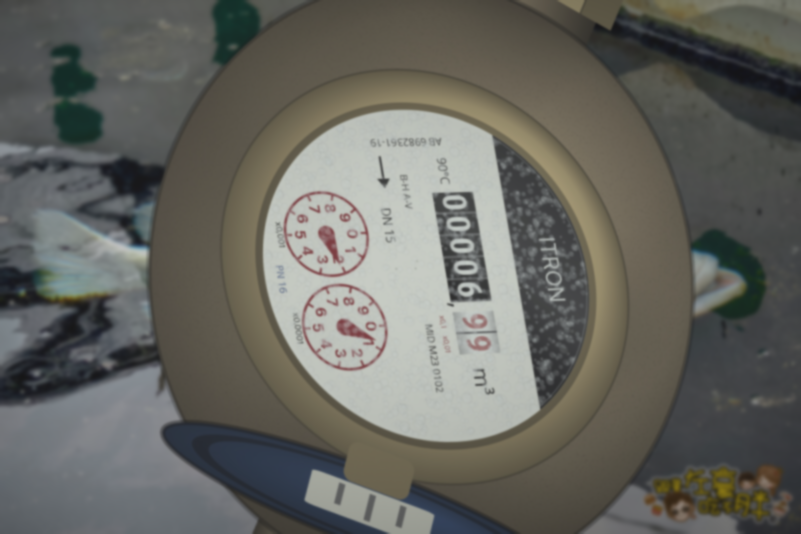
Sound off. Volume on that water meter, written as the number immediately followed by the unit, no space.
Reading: 6.9920m³
